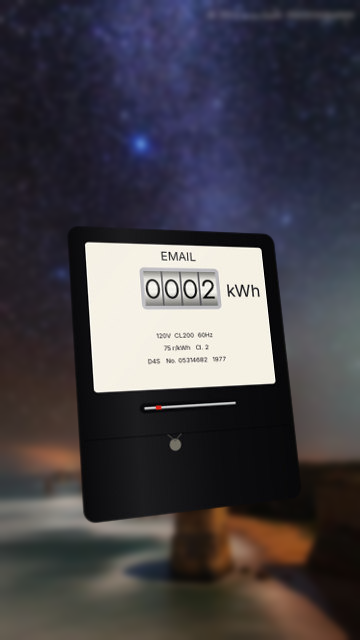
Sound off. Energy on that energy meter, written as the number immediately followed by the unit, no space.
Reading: 2kWh
